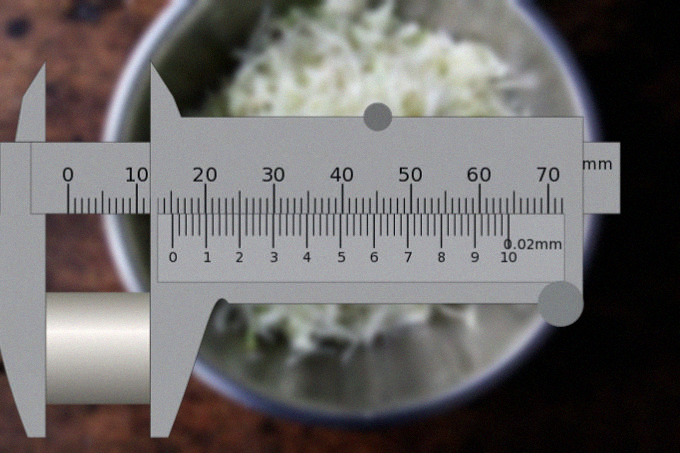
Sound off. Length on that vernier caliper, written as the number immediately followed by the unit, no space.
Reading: 15.2mm
